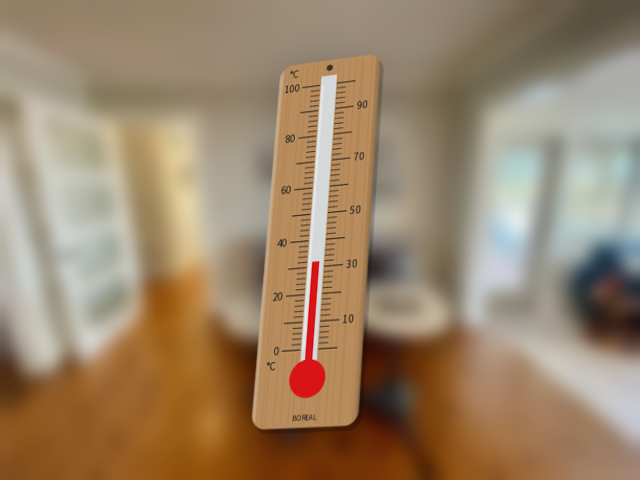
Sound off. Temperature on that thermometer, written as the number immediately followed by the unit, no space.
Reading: 32°C
